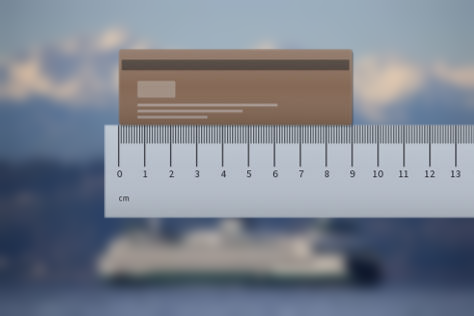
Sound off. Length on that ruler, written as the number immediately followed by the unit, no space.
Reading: 9cm
